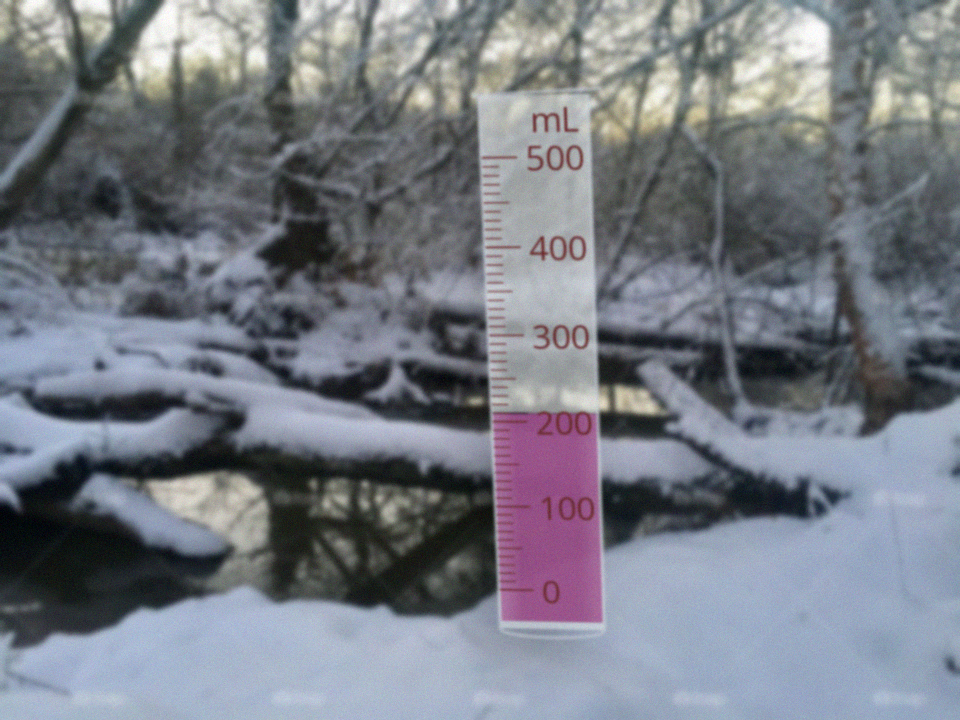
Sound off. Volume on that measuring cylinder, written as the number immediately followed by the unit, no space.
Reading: 210mL
